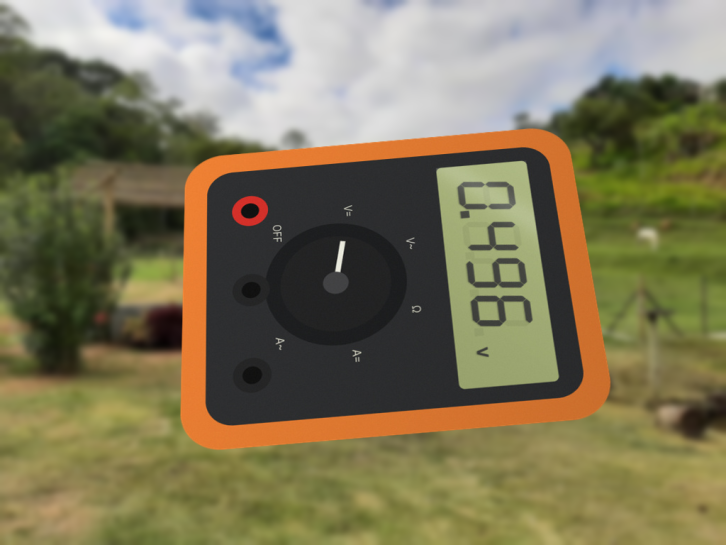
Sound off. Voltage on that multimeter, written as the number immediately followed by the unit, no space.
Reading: 0.496V
